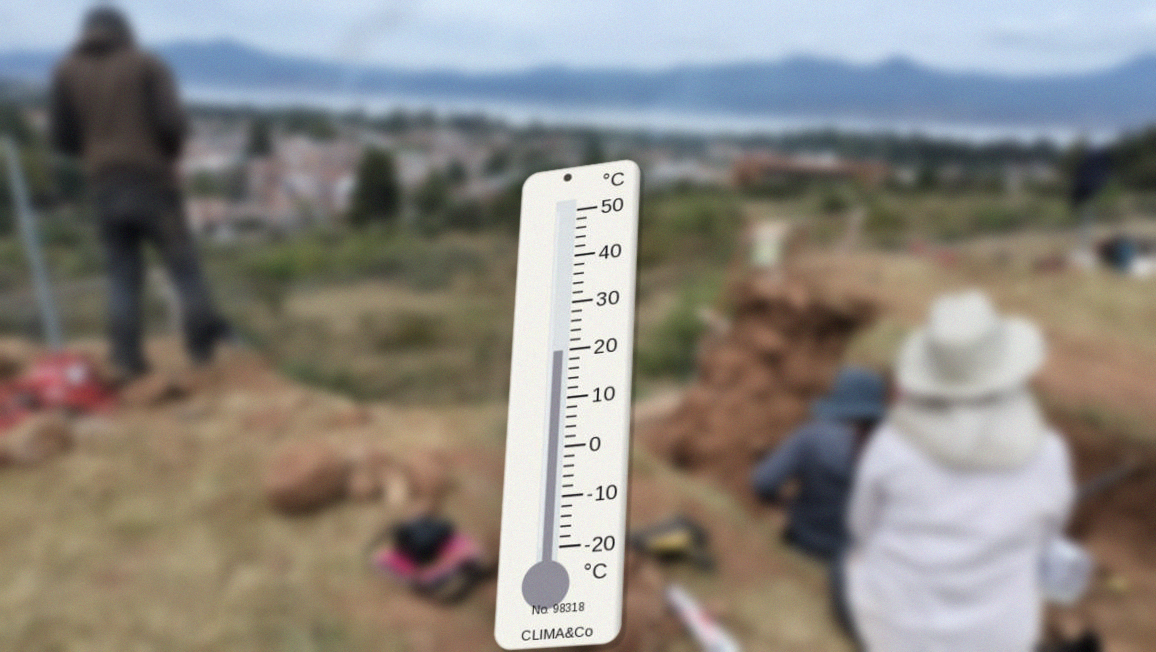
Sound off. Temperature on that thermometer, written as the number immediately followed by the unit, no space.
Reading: 20°C
